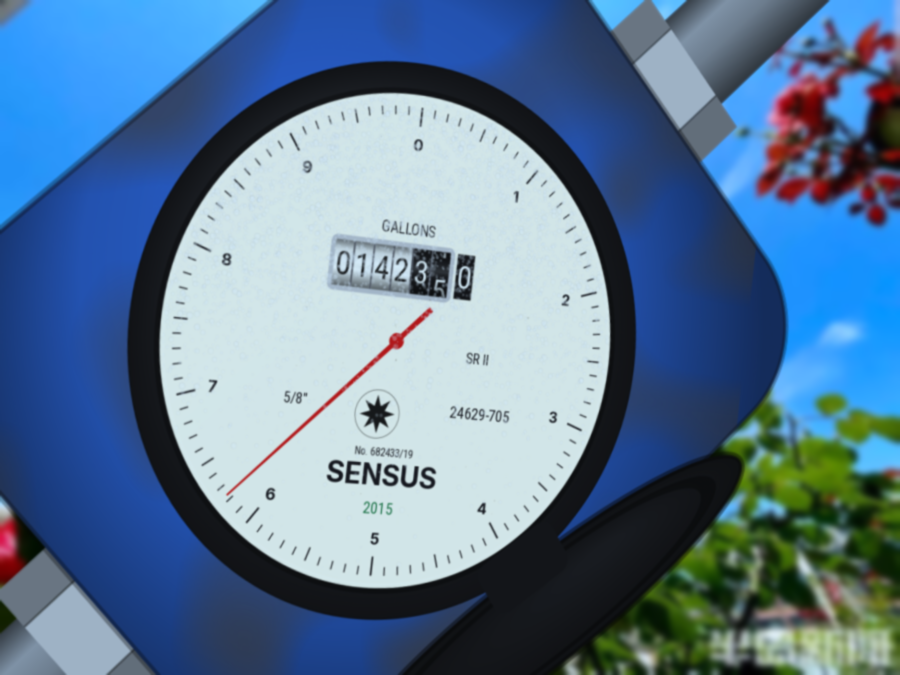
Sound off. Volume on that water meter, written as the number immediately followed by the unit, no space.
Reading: 142346.2gal
